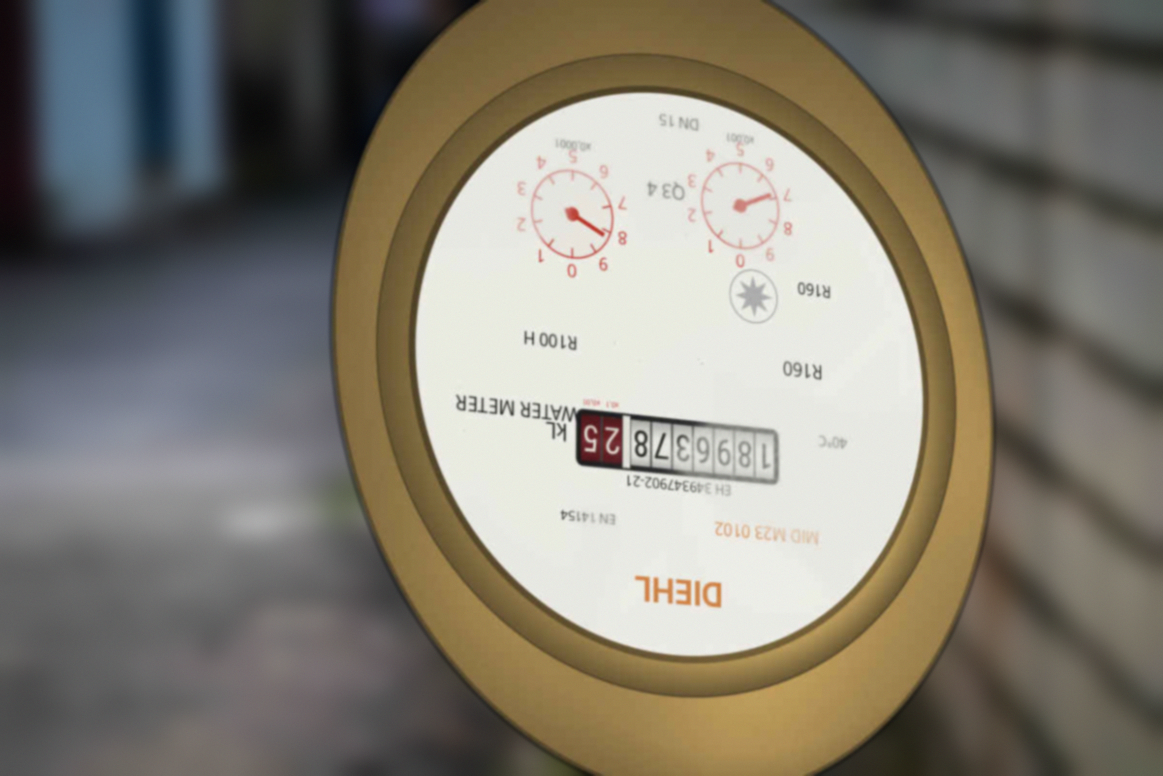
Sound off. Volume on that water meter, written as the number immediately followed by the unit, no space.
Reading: 1896378.2568kL
